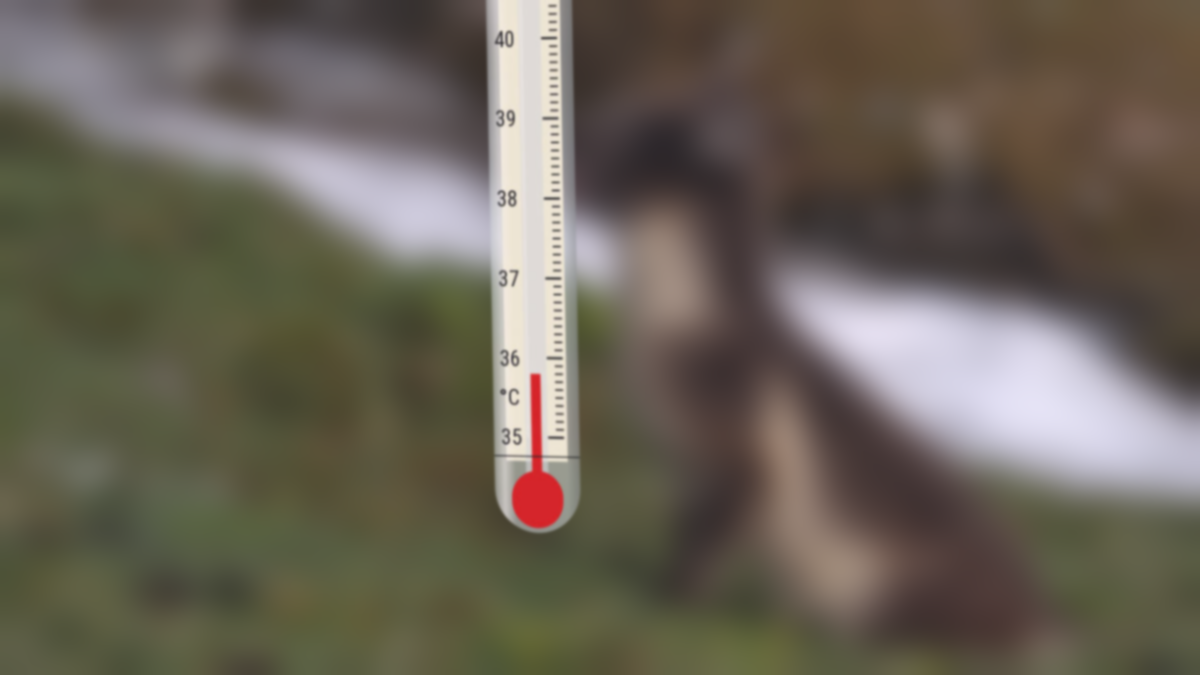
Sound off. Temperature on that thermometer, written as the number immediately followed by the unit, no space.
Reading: 35.8°C
